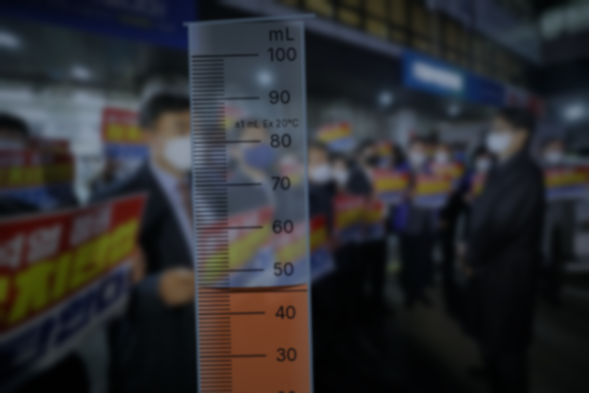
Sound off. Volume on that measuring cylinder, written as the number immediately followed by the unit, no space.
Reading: 45mL
